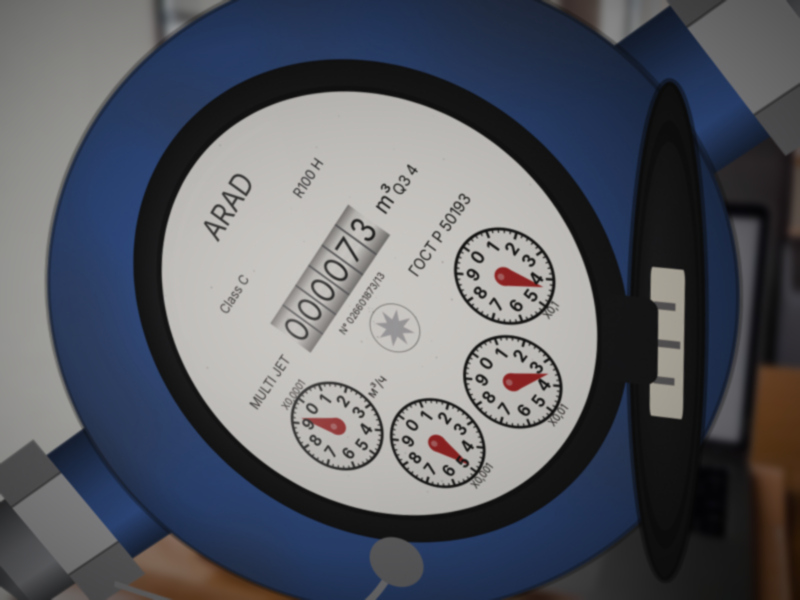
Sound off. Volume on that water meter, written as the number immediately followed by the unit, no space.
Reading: 73.4349m³
